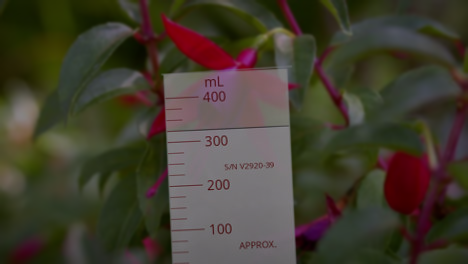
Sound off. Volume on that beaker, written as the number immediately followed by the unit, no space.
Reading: 325mL
